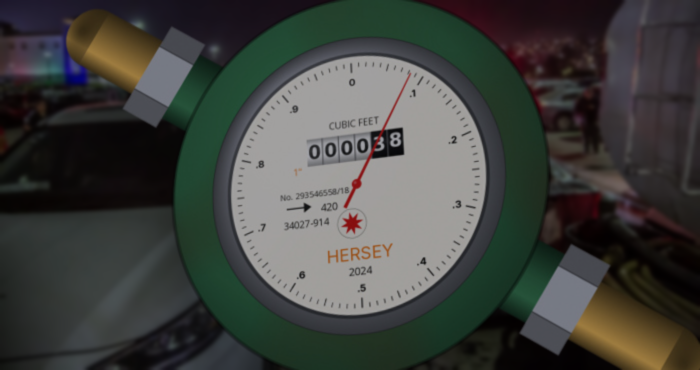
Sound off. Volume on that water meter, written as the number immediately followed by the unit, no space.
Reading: 38.08ft³
